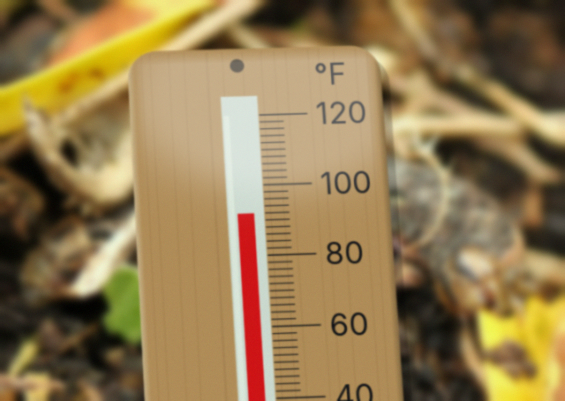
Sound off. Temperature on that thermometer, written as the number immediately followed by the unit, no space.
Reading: 92°F
